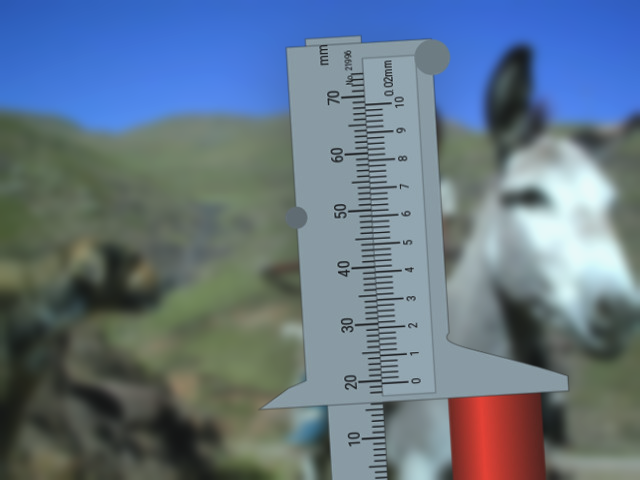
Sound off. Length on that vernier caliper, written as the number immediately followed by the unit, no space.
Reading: 19.5mm
